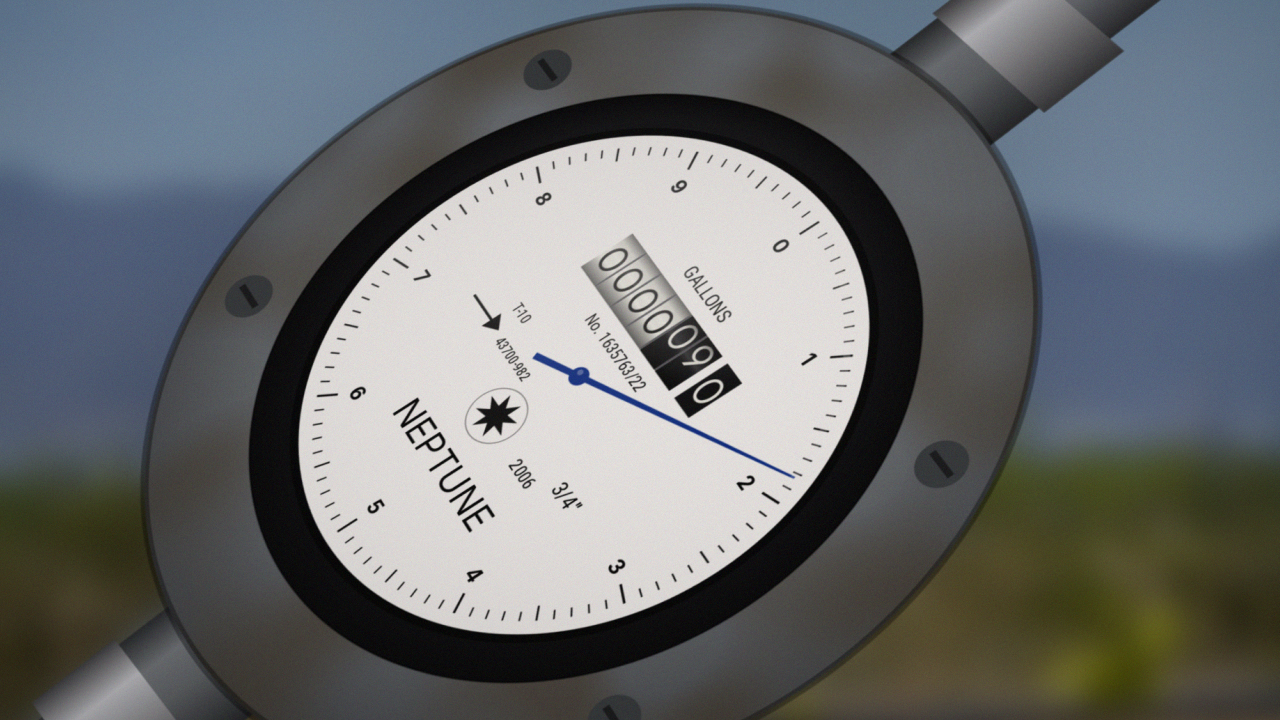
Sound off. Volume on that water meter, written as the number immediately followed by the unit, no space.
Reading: 91.8gal
